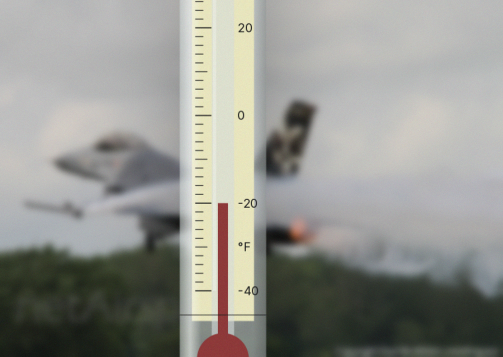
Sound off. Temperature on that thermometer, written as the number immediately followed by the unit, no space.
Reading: -20°F
